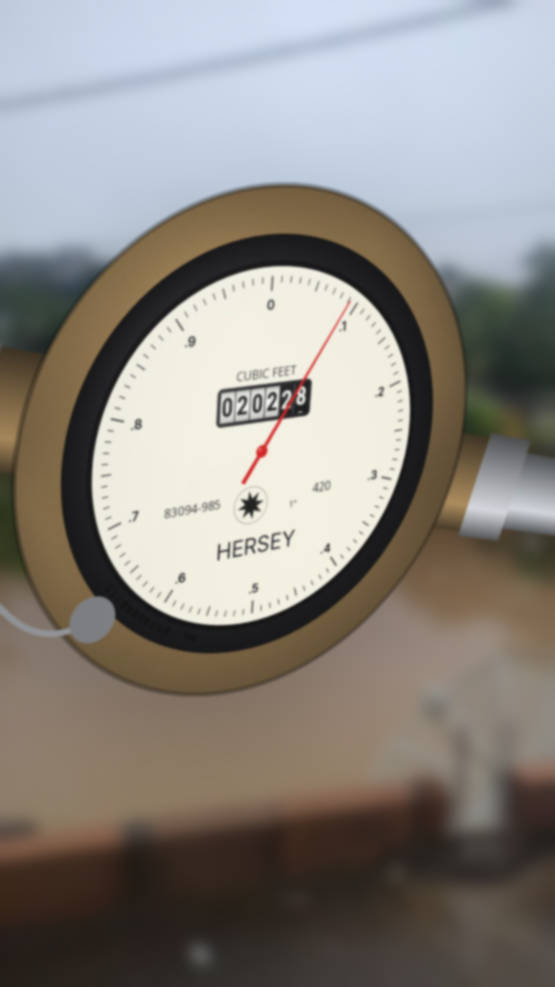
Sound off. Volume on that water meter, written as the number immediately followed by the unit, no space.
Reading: 20228.09ft³
